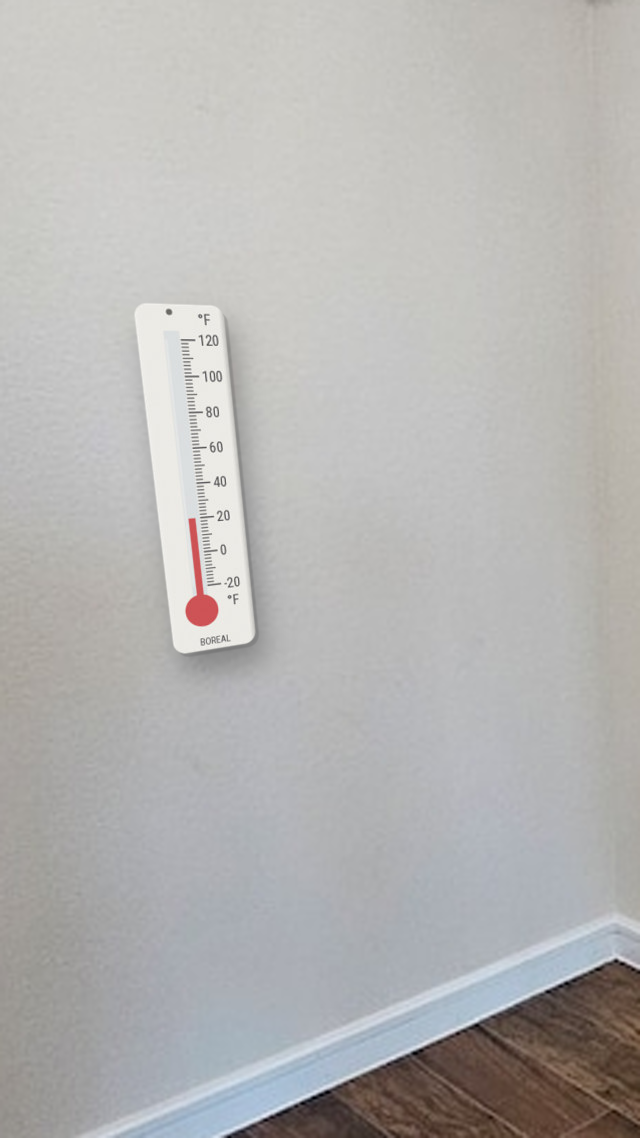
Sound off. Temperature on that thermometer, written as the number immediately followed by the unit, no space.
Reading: 20°F
